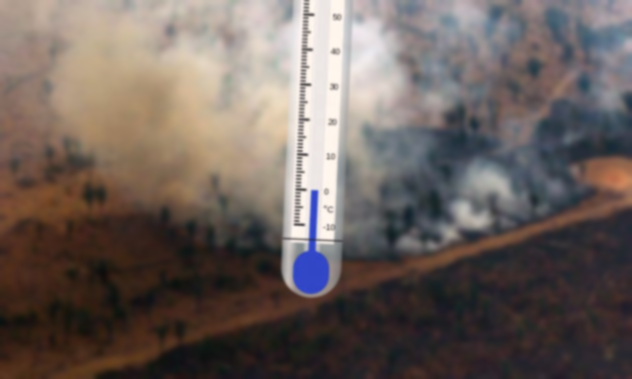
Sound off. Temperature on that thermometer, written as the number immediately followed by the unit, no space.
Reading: 0°C
